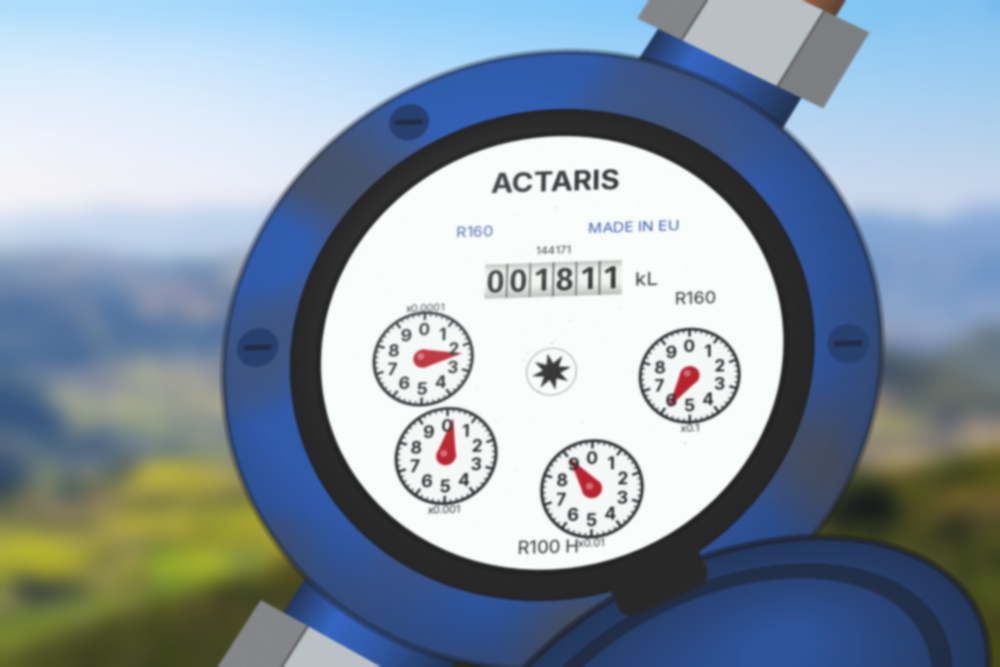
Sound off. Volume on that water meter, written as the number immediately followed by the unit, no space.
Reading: 1811.5902kL
